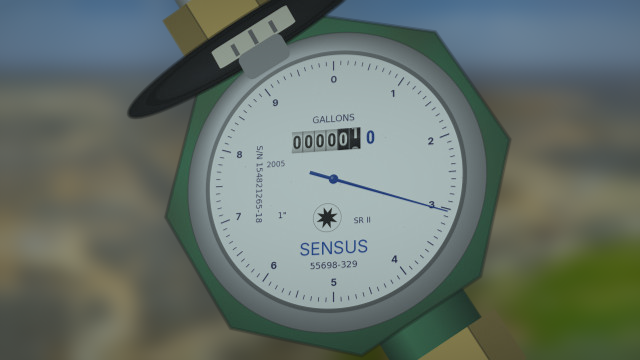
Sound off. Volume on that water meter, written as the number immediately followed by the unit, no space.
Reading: 13.0gal
